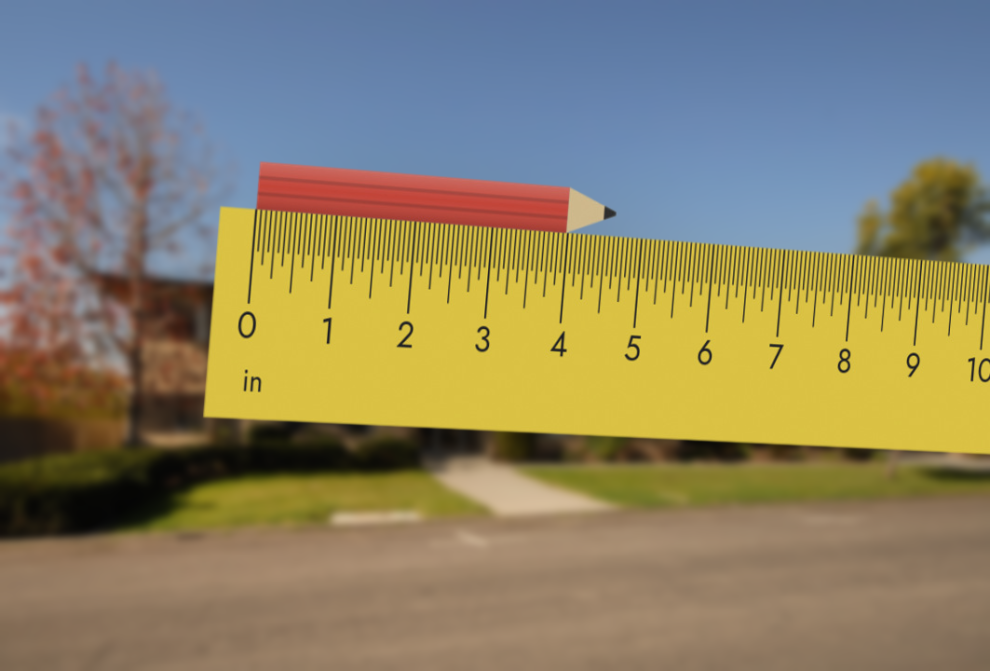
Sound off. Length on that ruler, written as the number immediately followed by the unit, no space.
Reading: 4.625in
